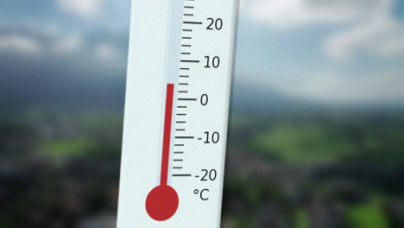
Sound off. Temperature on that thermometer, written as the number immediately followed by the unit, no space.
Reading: 4°C
